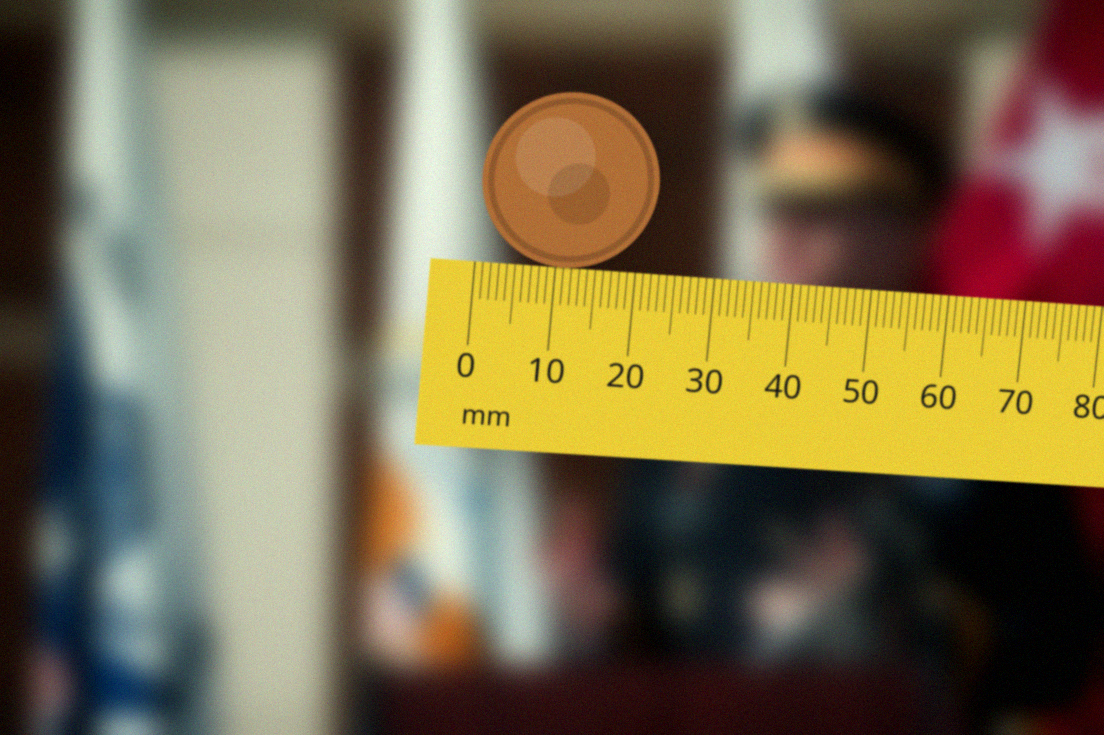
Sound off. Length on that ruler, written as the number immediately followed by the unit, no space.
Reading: 22mm
